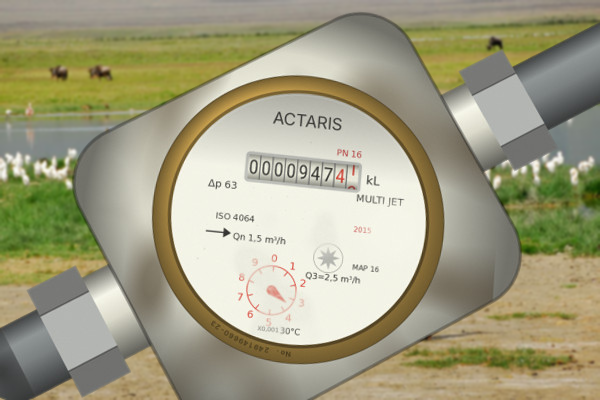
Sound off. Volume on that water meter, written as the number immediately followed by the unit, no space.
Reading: 947.413kL
